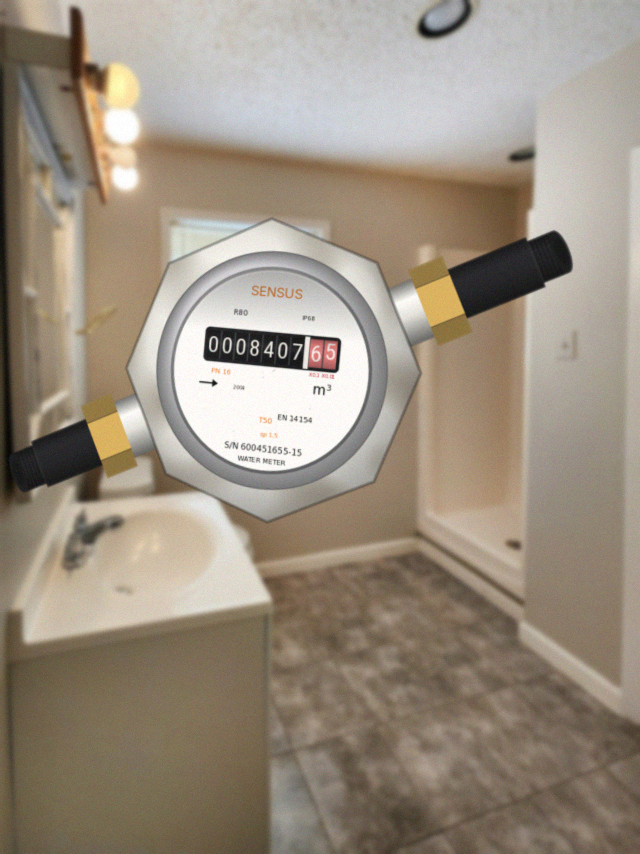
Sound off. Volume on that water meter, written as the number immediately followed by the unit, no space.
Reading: 8407.65m³
